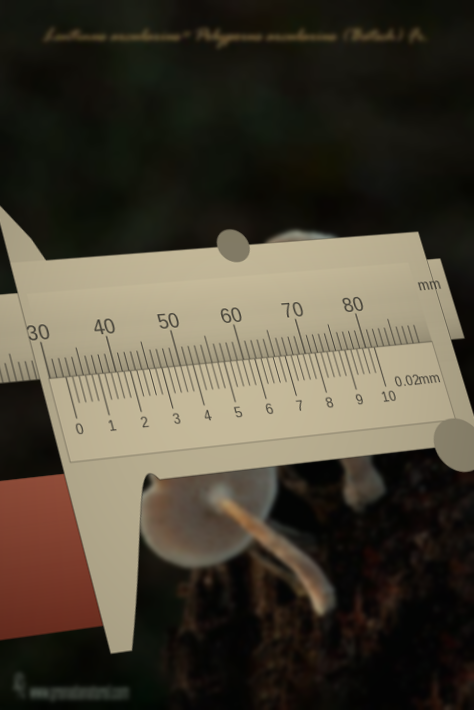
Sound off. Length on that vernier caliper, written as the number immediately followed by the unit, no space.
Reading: 32.4mm
